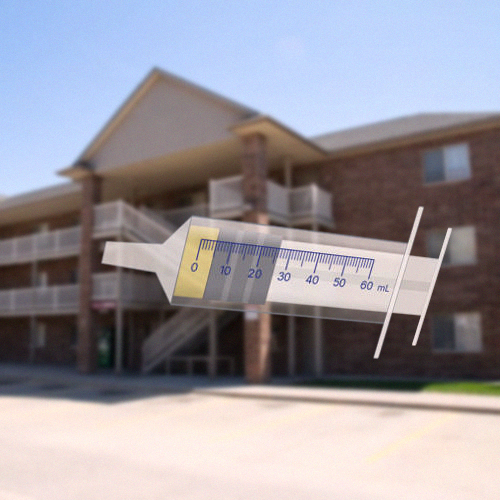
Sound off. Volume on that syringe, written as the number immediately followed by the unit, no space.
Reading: 5mL
